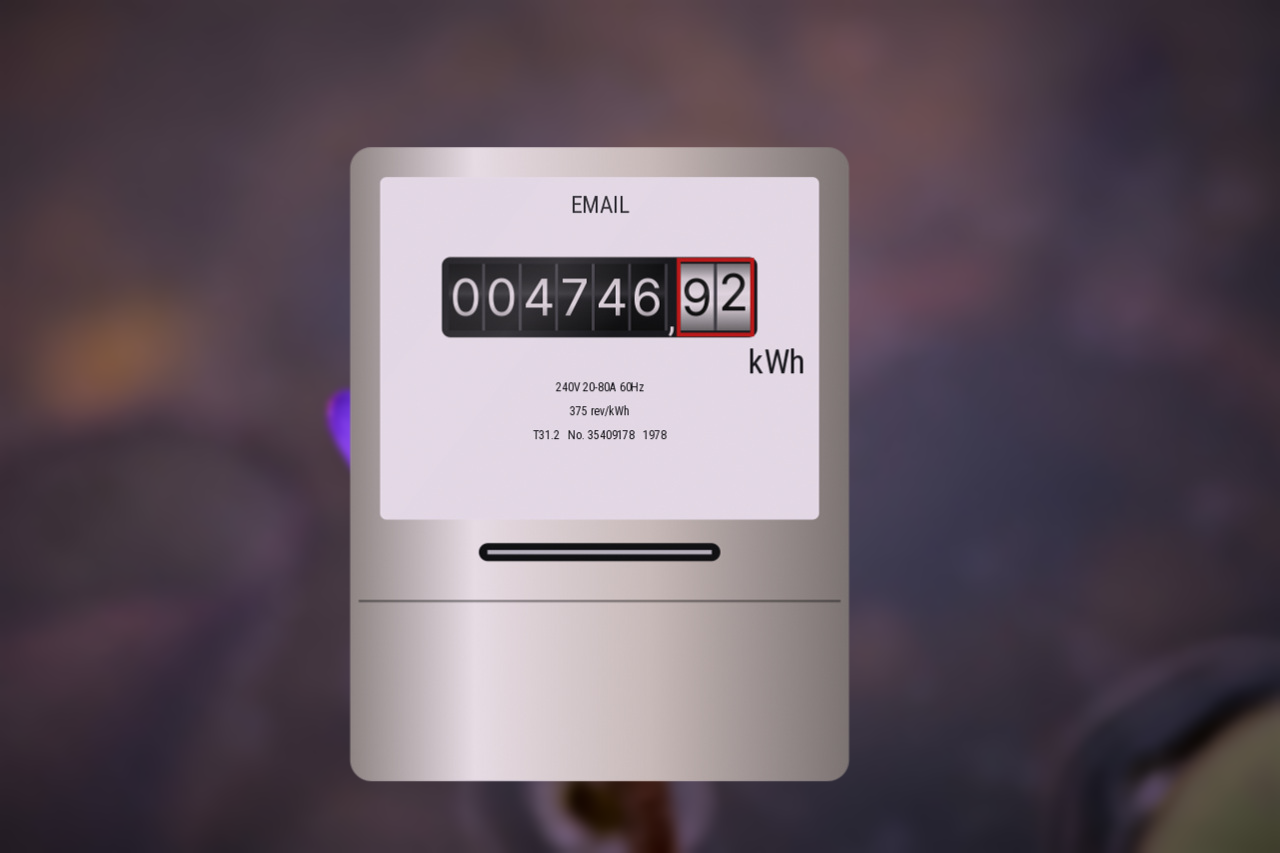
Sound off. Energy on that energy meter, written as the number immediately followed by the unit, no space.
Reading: 4746.92kWh
